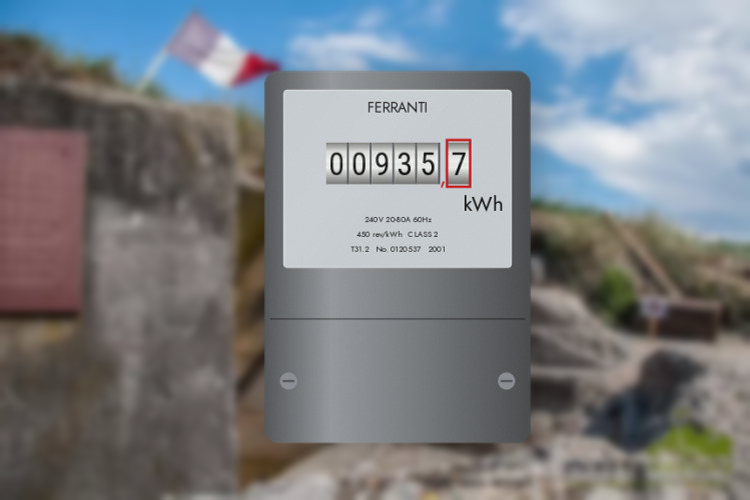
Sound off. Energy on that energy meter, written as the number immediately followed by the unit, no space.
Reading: 935.7kWh
